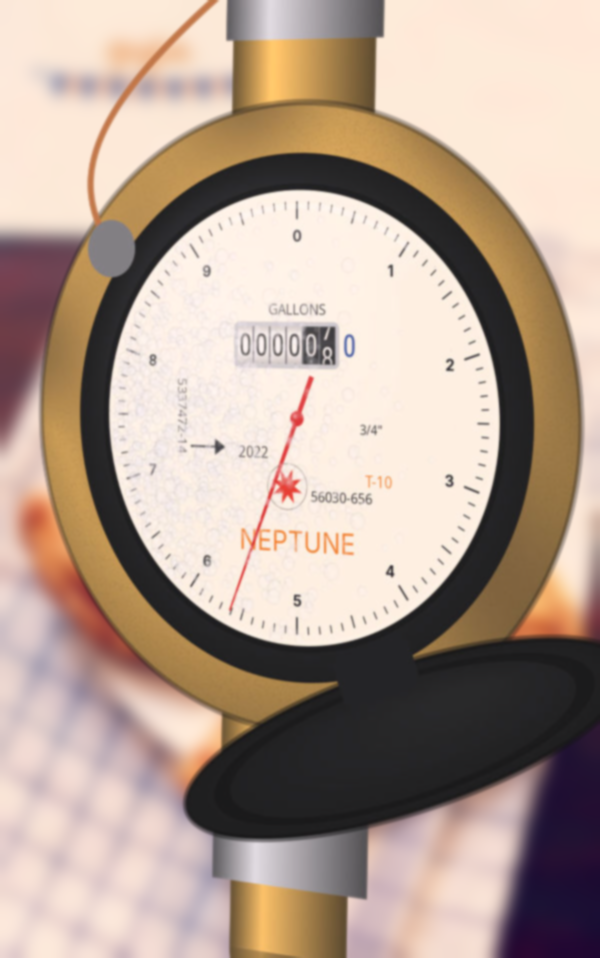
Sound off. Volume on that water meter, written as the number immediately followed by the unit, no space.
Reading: 75.6gal
